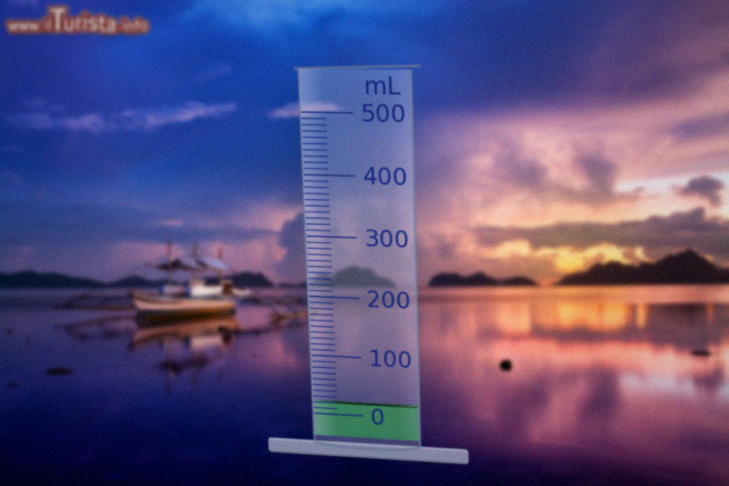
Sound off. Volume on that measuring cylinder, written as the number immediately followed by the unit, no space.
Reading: 20mL
